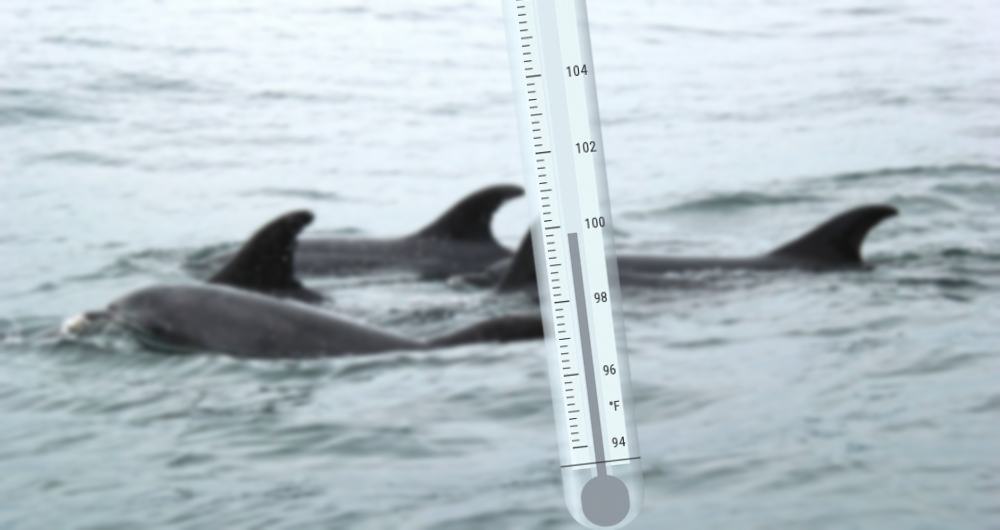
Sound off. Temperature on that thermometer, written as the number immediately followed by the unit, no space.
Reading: 99.8°F
